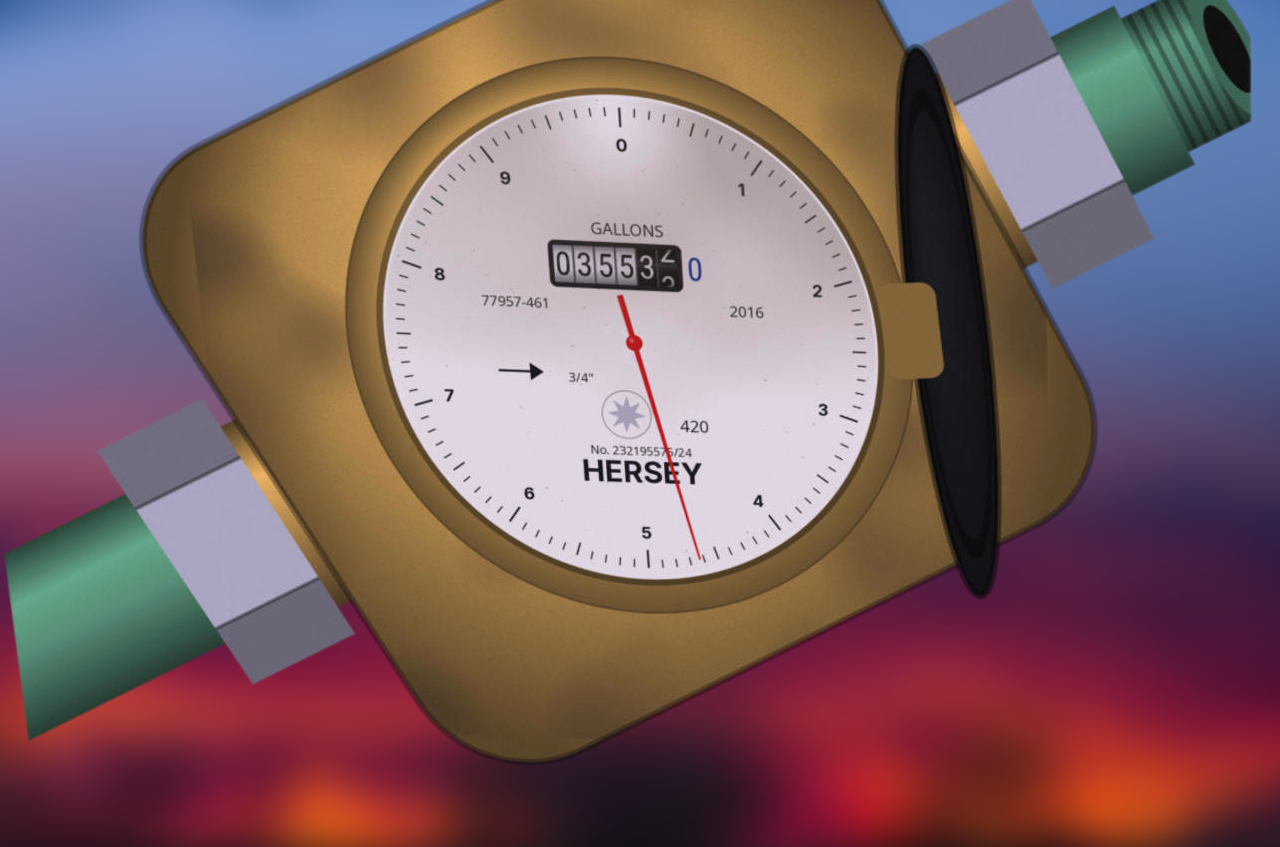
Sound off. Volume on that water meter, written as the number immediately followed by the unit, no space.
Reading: 355324.6gal
